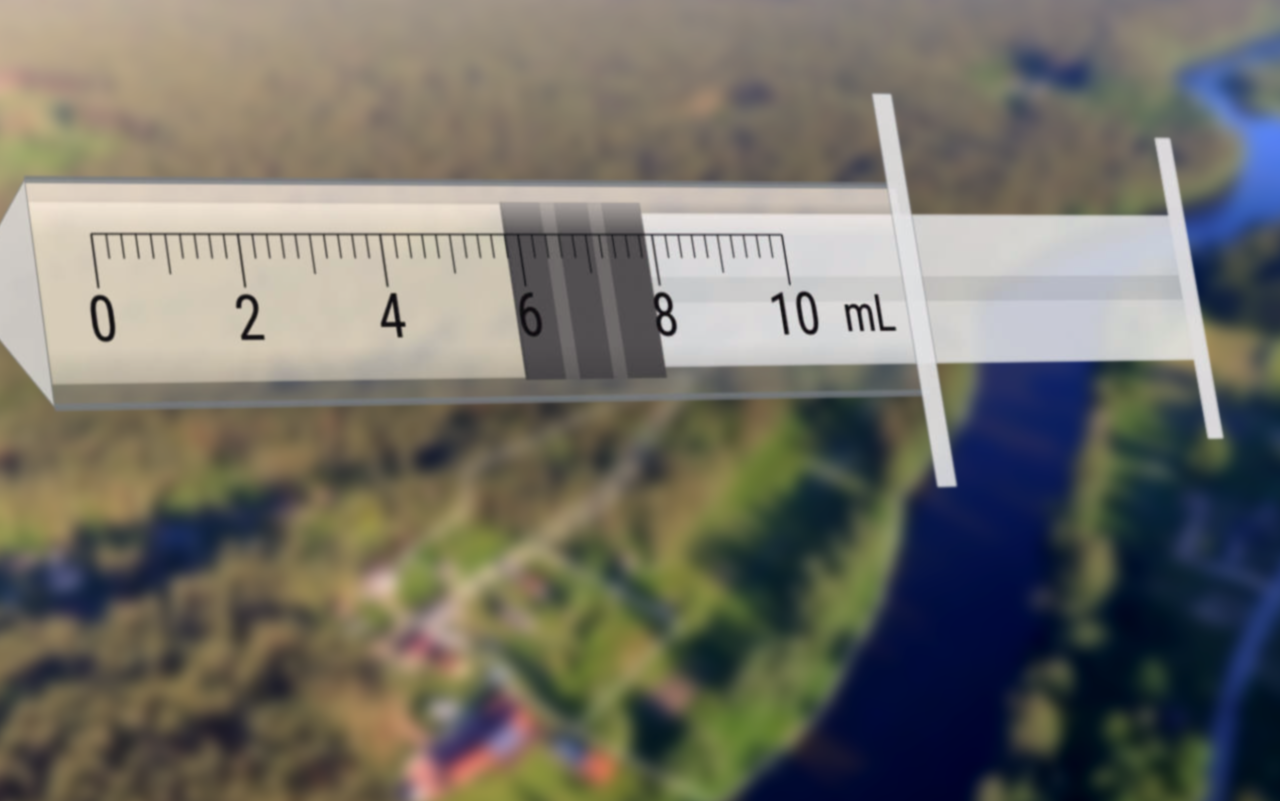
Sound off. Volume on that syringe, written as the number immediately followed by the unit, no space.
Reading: 5.8mL
